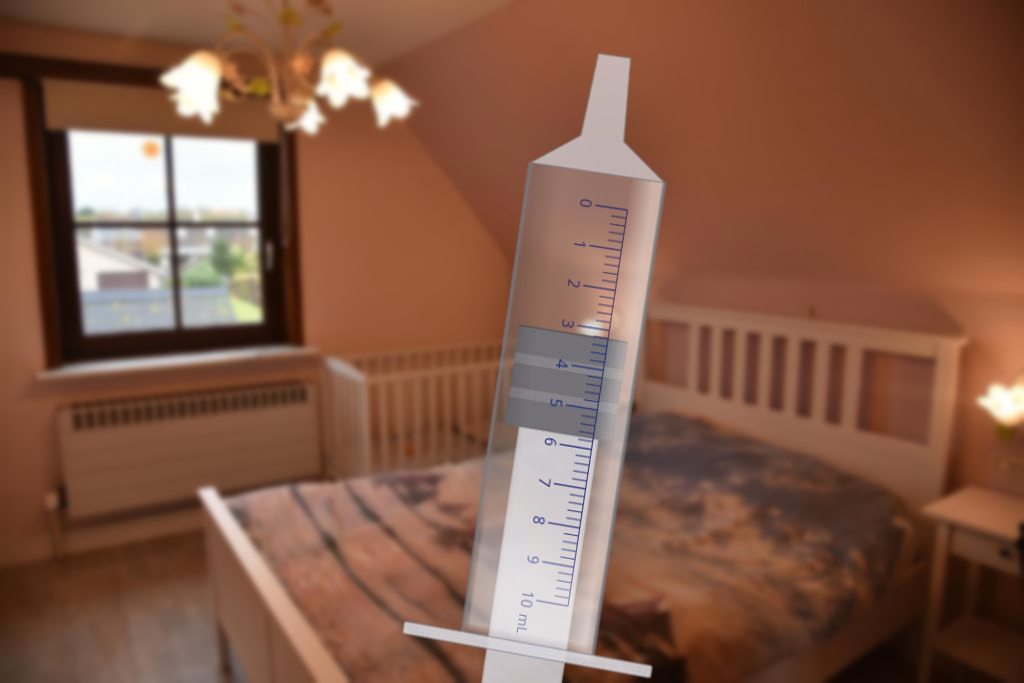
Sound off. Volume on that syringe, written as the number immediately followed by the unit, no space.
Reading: 3.2mL
